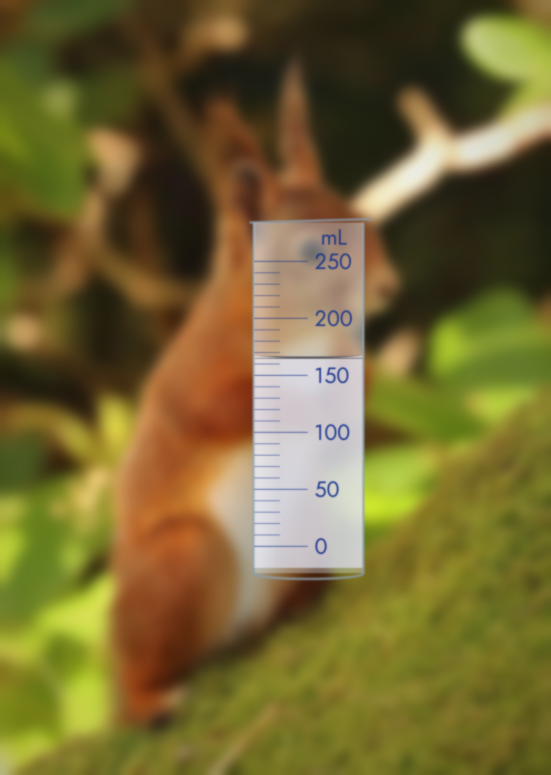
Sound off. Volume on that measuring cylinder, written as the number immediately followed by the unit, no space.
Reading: 165mL
